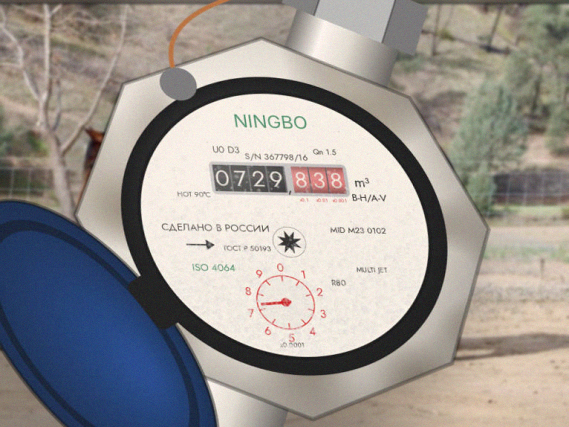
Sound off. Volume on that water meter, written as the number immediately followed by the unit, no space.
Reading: 729.8387m³
